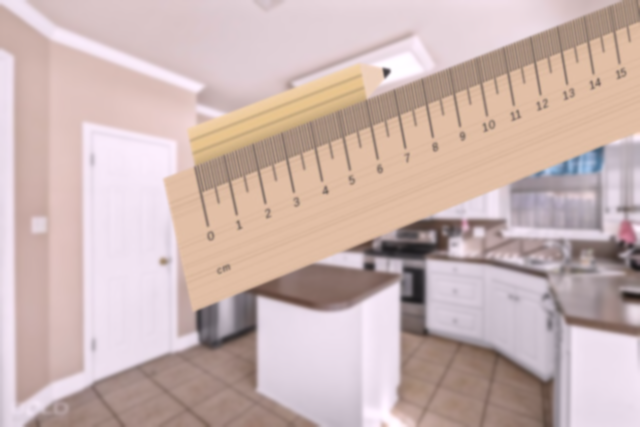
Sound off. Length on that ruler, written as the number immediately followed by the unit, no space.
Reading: 7cm
